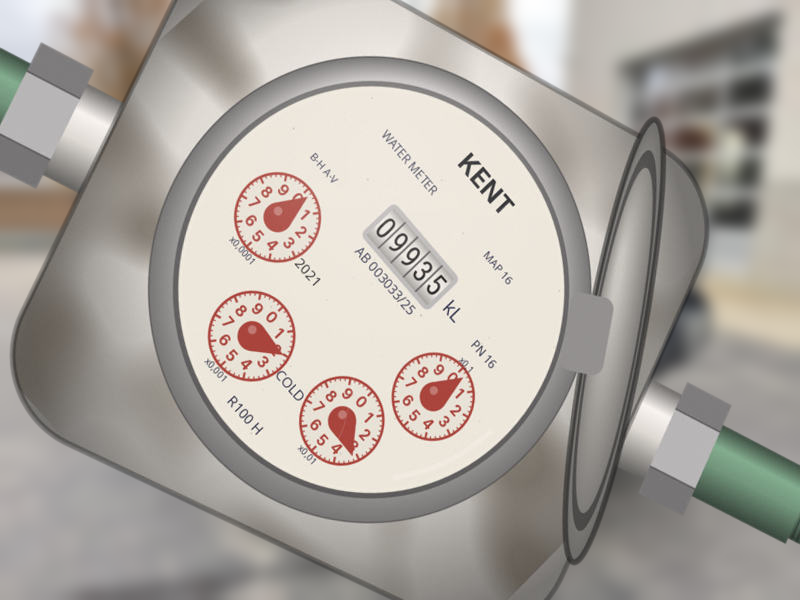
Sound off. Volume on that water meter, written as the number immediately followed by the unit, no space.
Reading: 9935.0320kL
